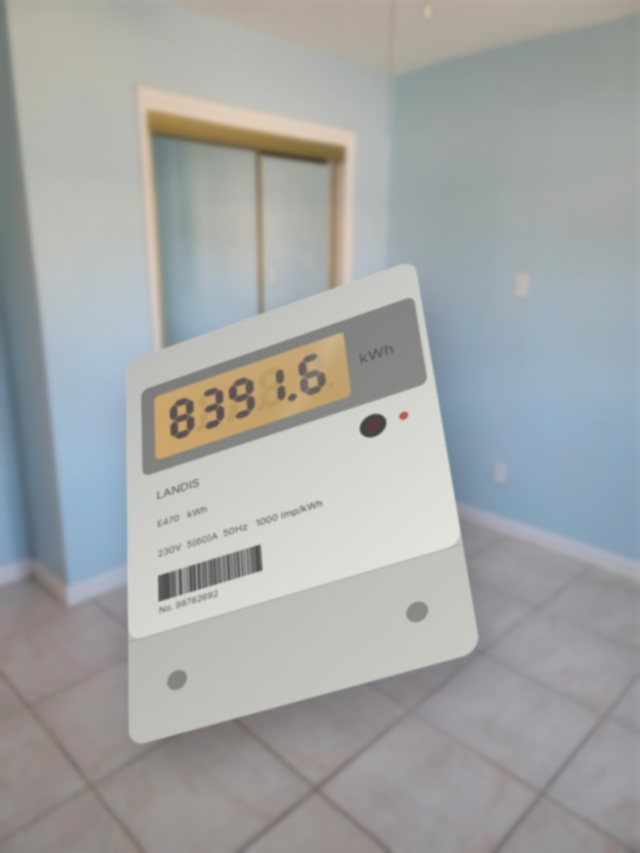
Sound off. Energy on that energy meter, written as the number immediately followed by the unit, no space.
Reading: 8391.6kWh
